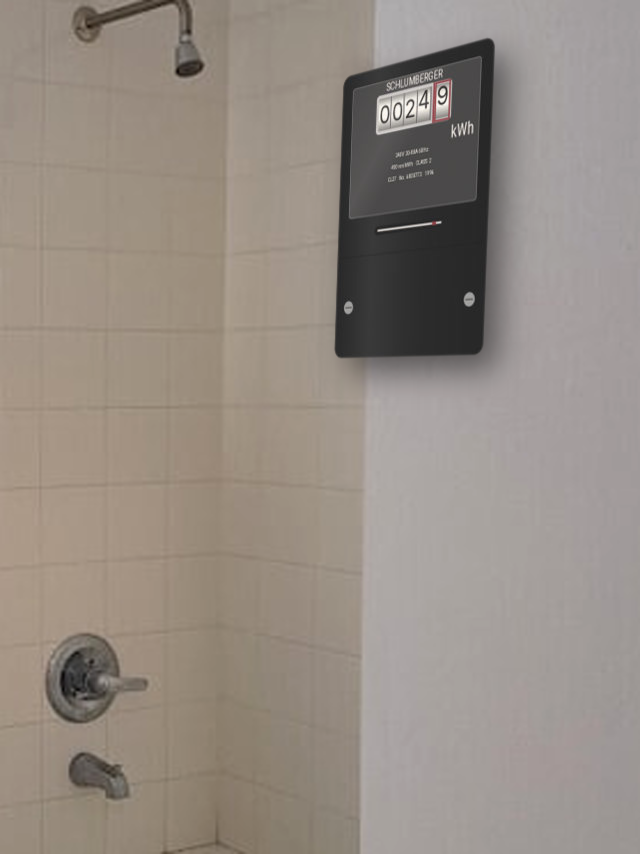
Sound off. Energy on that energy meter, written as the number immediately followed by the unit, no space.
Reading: 24.9kWh
